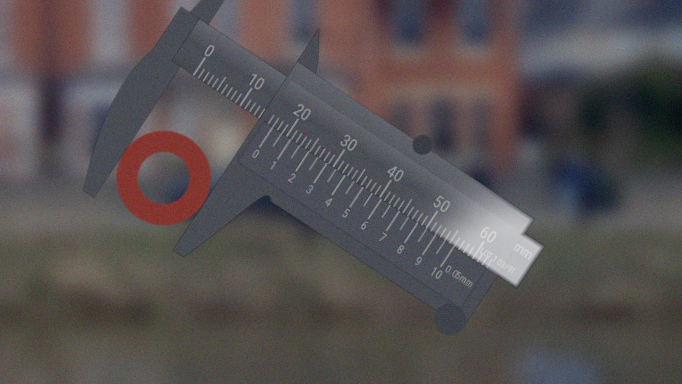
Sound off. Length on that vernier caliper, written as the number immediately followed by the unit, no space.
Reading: 17.0mm
